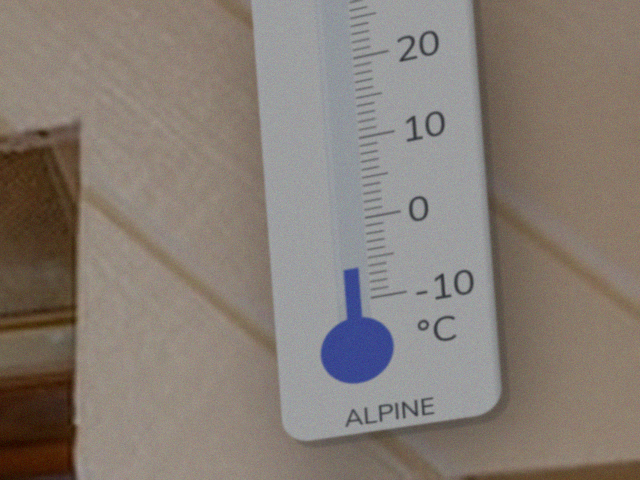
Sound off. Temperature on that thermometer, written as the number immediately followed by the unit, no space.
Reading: -6°C
